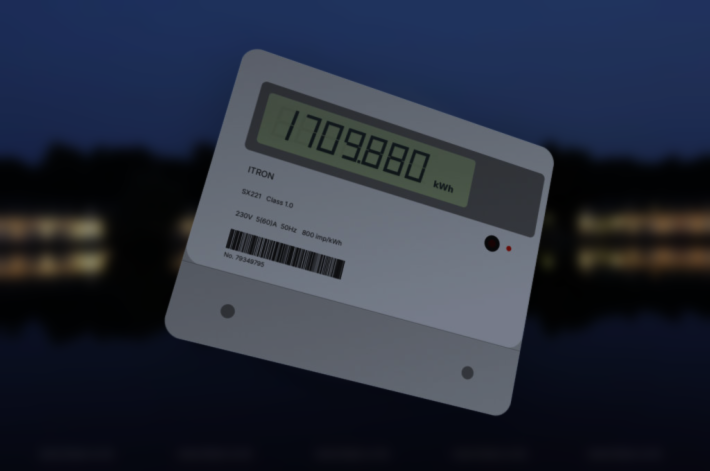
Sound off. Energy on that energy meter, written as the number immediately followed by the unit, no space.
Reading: 1709.880kWh
